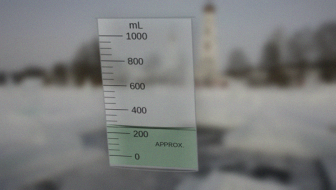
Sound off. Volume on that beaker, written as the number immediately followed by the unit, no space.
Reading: 250mL
